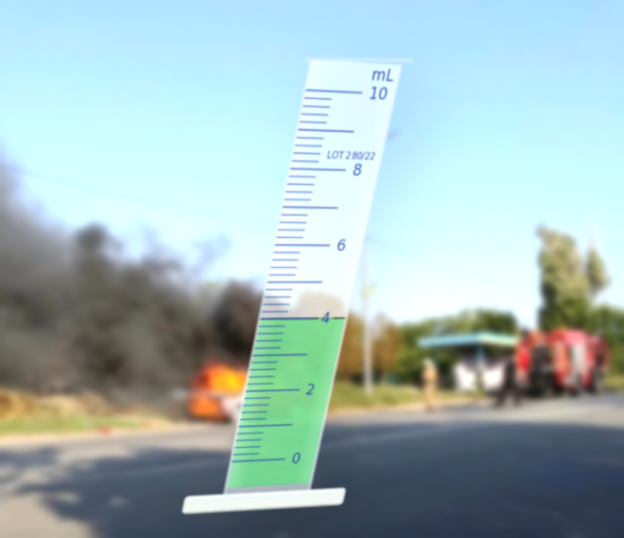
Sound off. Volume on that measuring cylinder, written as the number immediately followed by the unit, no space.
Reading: 4mL
